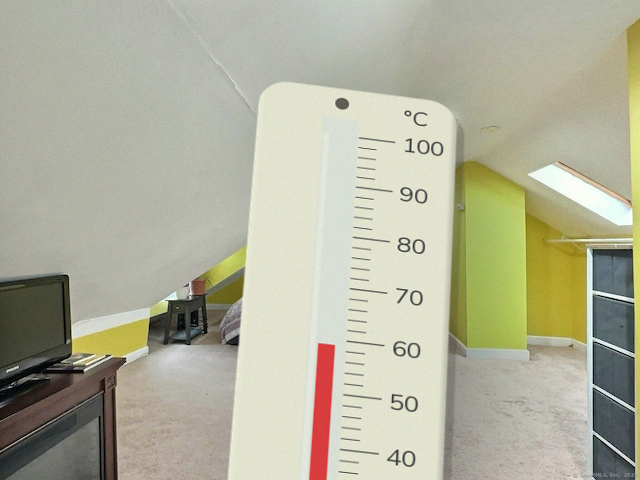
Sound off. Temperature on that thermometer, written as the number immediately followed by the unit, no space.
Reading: 59°C
